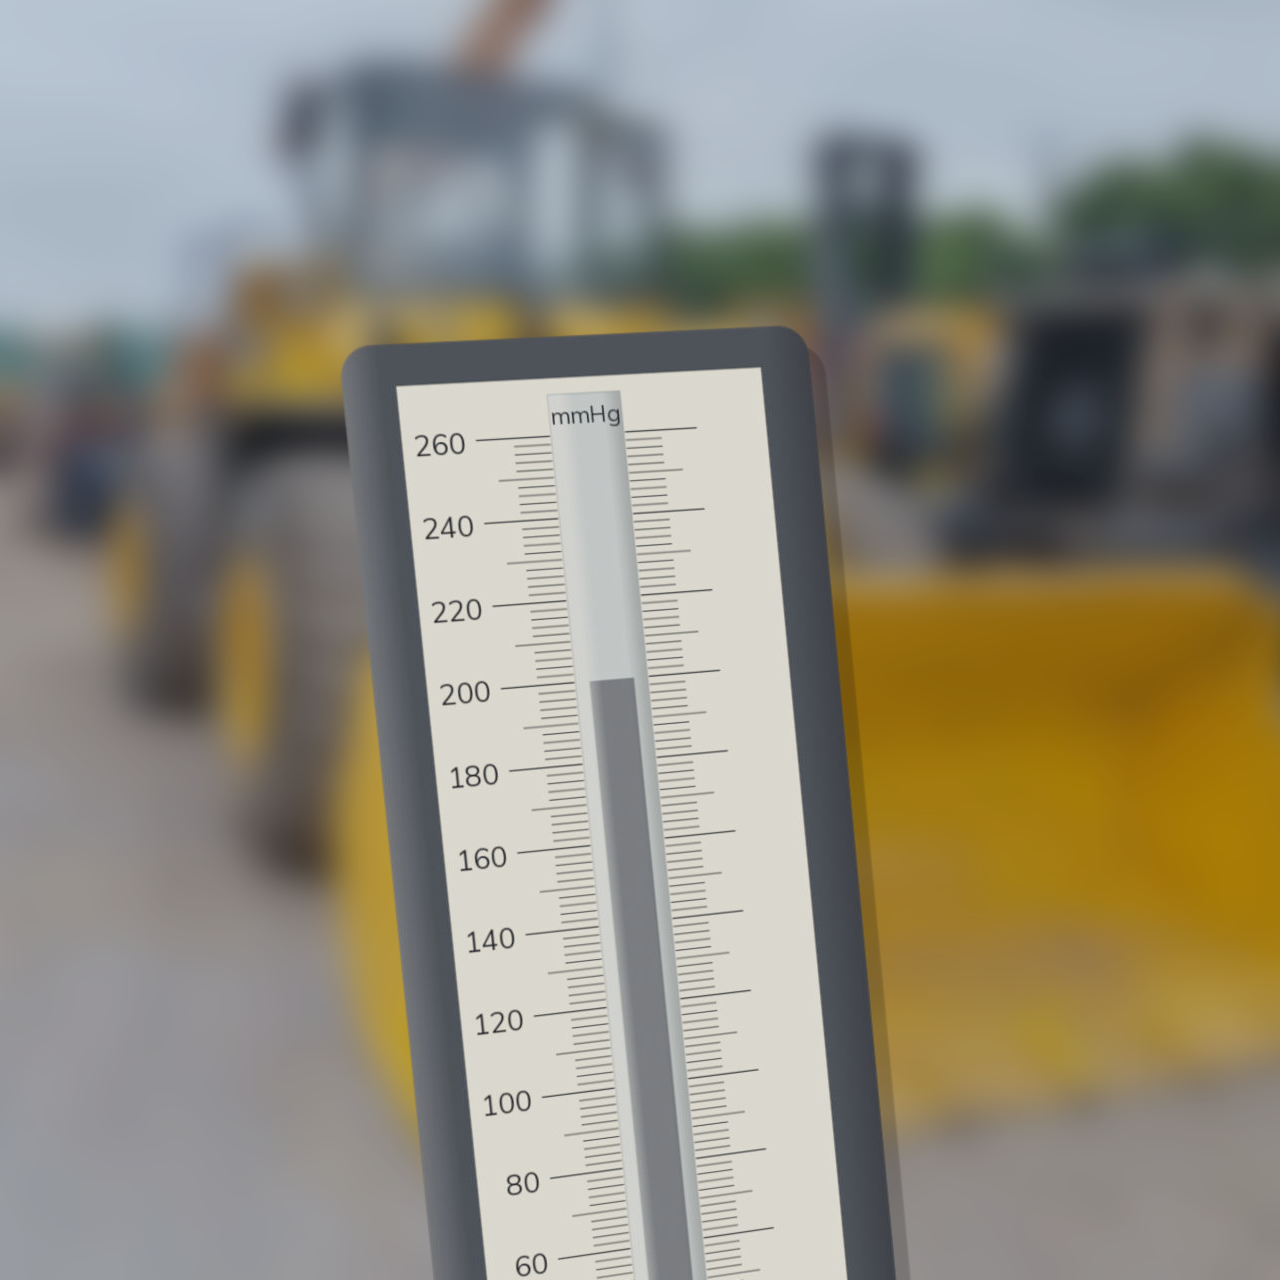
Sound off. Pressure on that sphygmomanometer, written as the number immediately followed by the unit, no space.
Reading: 200mmHg
